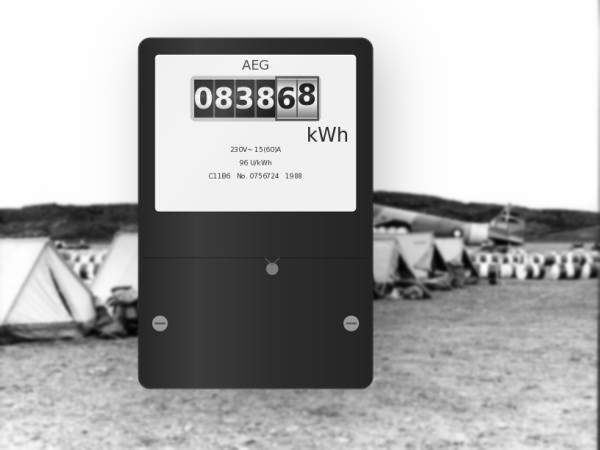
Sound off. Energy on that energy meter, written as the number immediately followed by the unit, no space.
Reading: 838.68kWh
